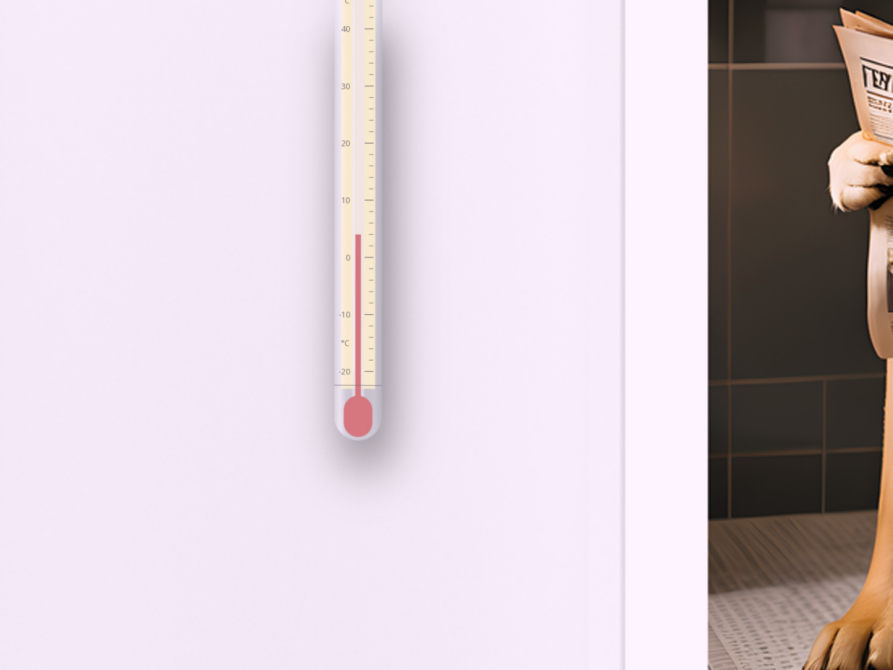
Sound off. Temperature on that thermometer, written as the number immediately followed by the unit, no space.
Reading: 4°C
